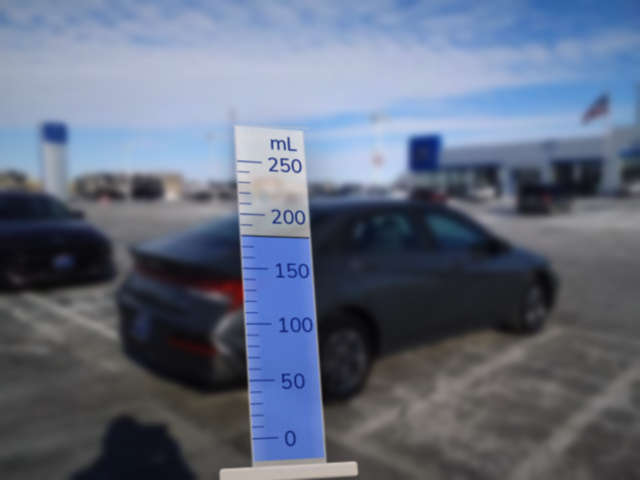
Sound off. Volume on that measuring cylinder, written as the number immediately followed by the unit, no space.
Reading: 180mL
